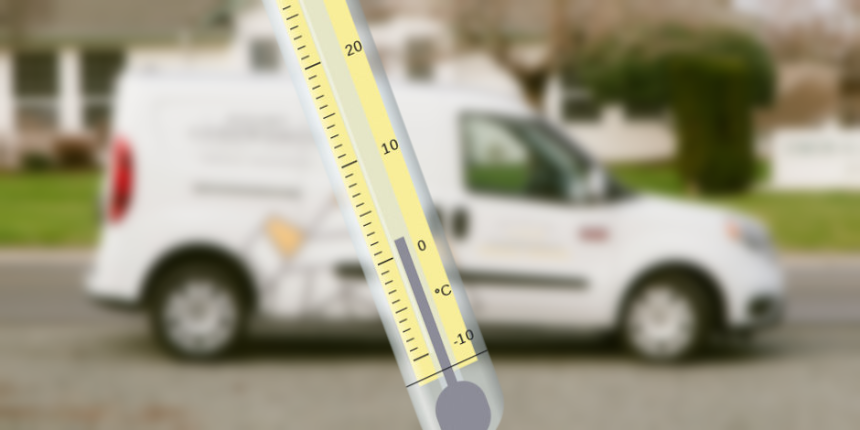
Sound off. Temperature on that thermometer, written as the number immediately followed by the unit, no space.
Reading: 1.5°C
